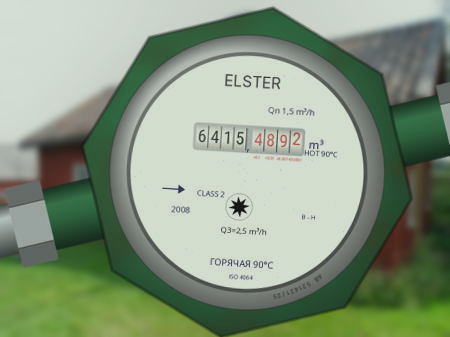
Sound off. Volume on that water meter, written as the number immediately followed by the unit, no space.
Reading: 6415.4892m³
